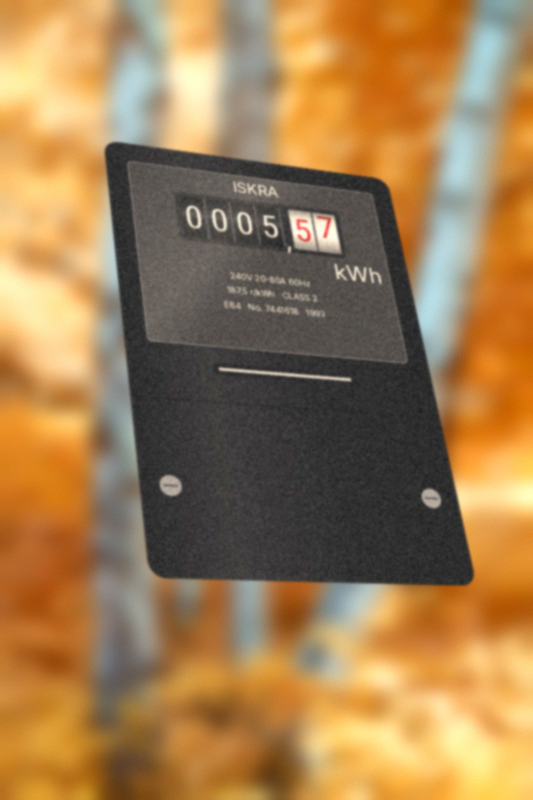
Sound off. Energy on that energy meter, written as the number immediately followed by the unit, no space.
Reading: 5.57kWh
